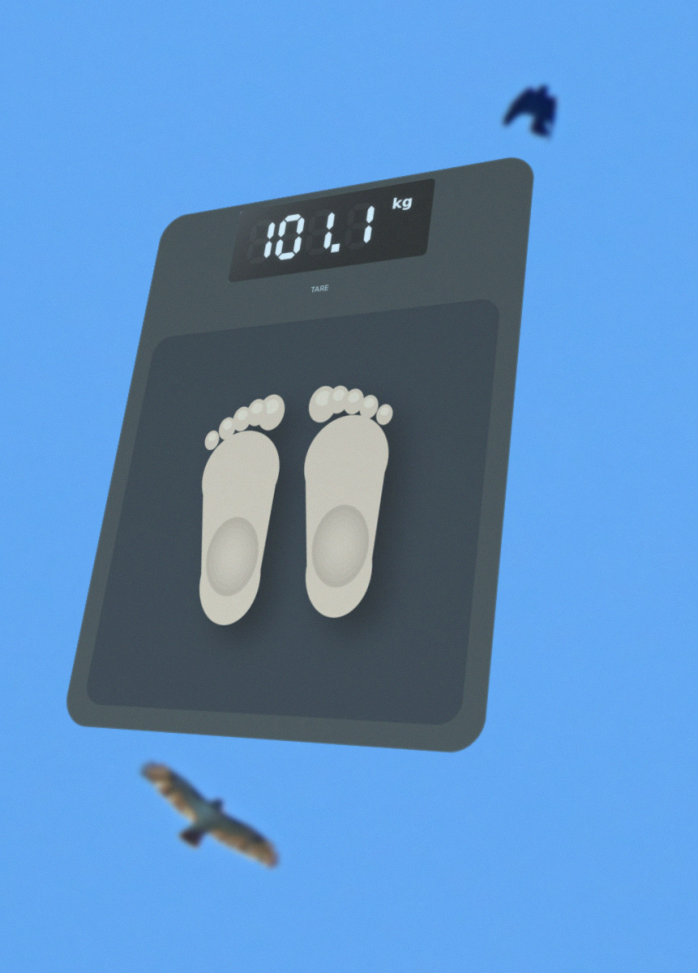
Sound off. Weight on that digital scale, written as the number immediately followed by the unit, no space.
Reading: 101.1kg
